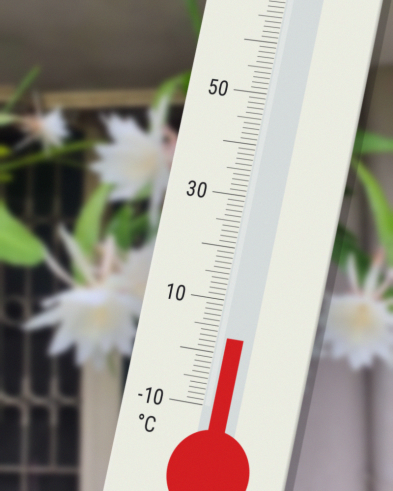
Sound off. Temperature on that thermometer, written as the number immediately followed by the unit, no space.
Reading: 3°C
